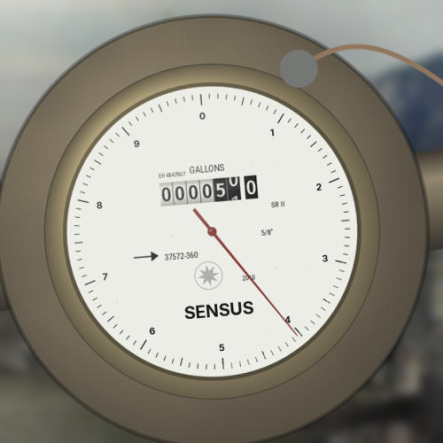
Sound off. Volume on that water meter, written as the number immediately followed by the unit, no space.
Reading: 504.0gal
